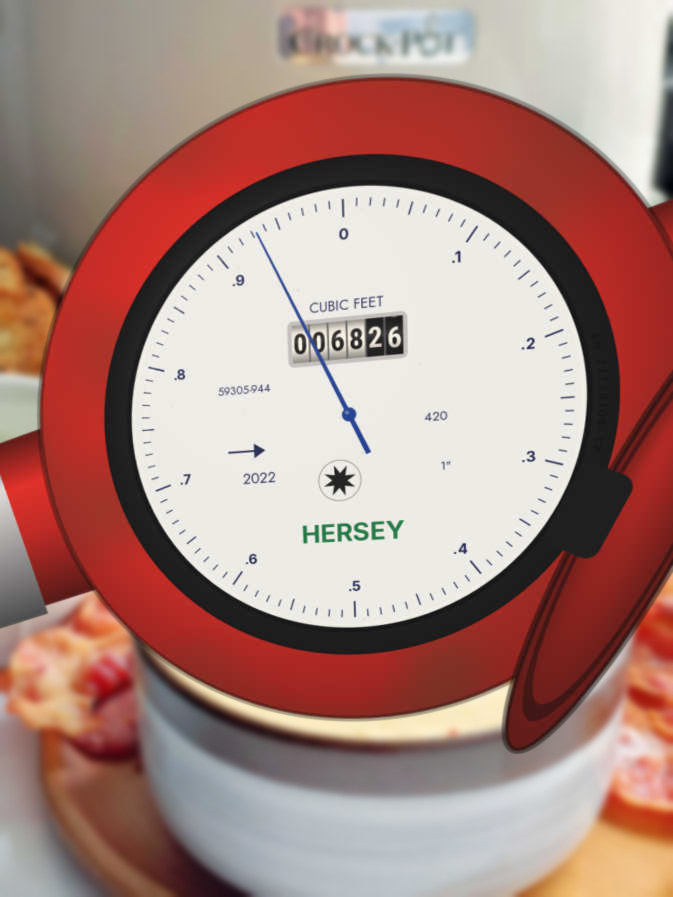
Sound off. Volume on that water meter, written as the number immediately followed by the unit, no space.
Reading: 6825.93ft³
